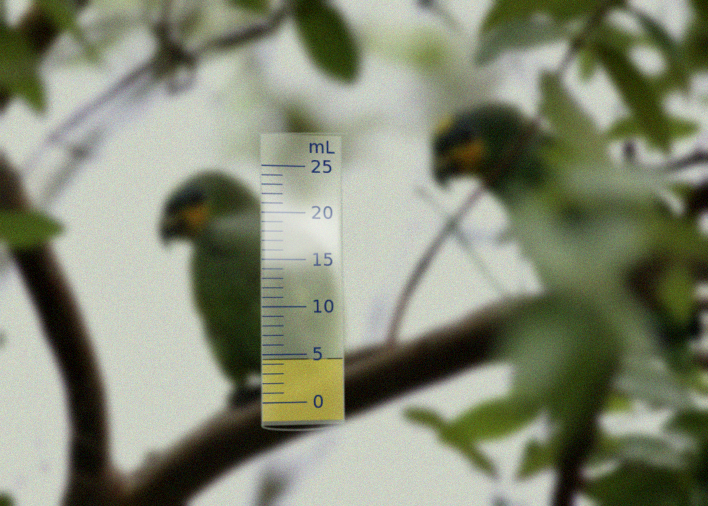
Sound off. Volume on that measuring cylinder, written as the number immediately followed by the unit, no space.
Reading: 4.5mL
